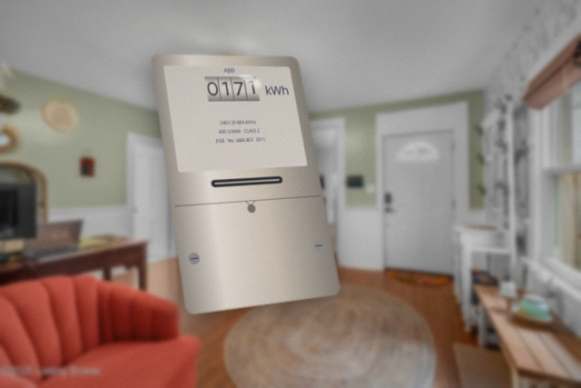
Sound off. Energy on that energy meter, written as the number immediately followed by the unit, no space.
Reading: 171kWh
